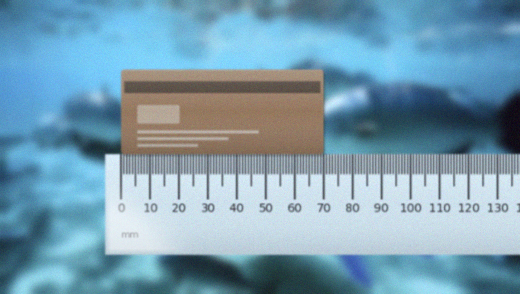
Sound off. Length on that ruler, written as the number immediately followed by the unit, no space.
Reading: 70mm
